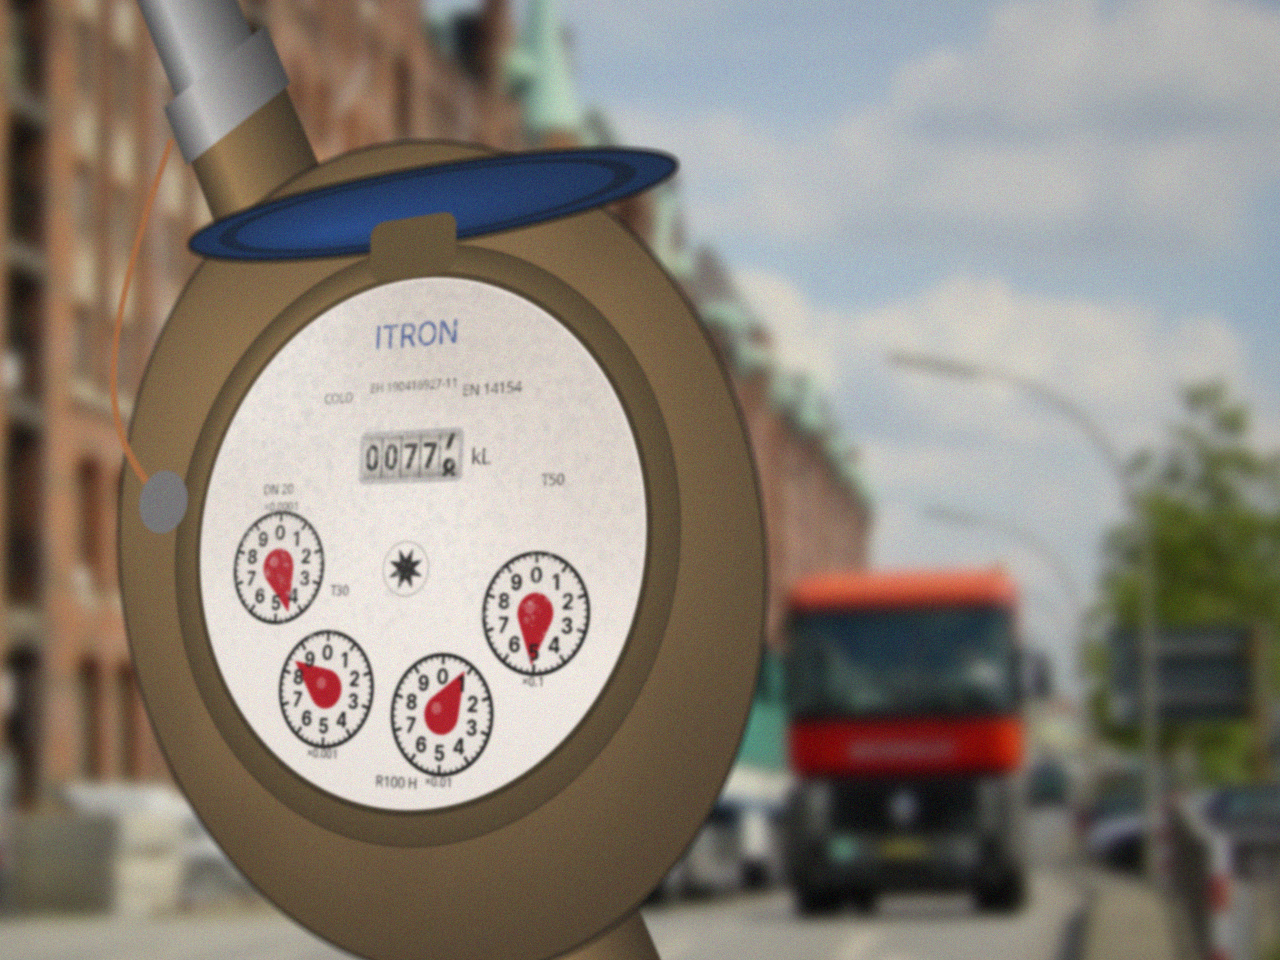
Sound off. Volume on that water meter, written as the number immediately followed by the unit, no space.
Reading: 777.5084kL
